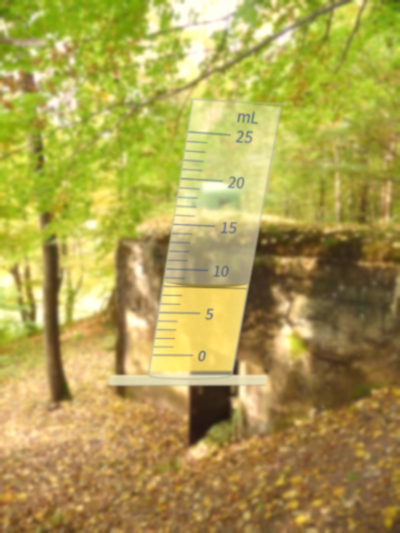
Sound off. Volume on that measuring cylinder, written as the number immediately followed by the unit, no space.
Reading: 8mL
